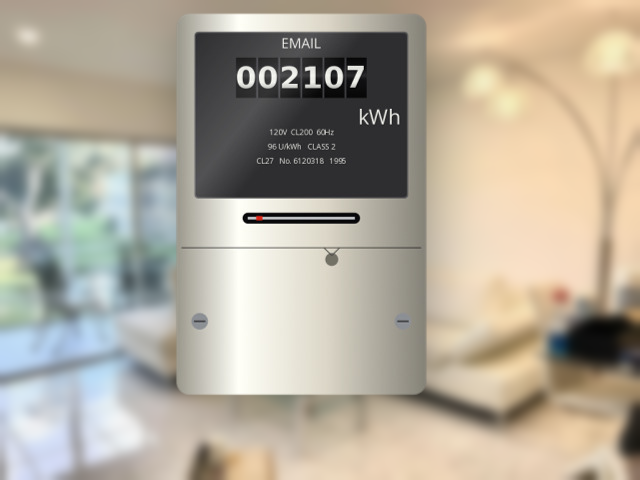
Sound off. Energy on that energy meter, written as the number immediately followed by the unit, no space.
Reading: 2107kWh
